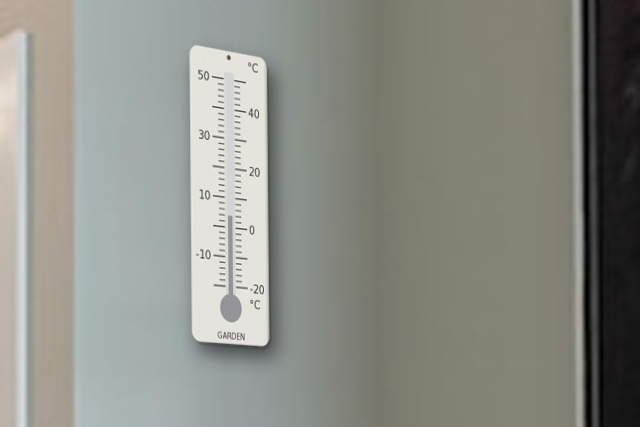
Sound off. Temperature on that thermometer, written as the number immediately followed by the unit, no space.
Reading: 4°C
